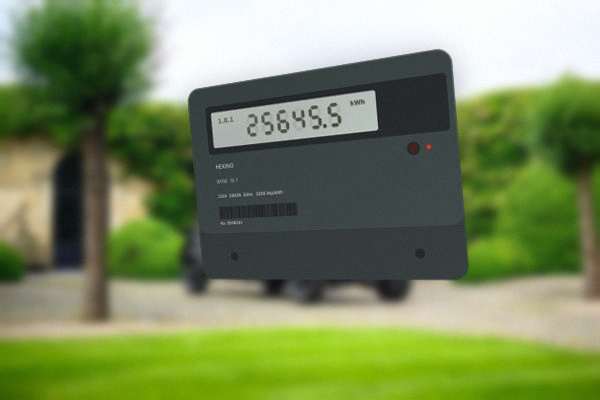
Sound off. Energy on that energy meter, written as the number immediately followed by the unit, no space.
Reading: 25645.5kWh
